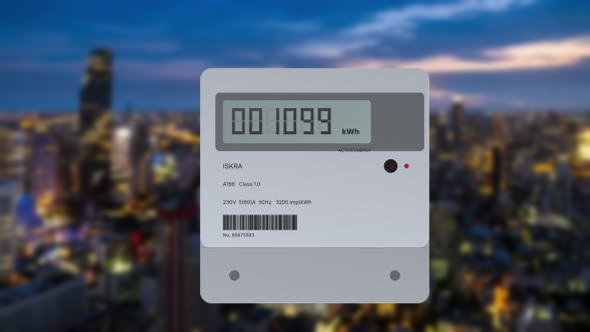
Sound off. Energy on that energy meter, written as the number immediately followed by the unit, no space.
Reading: 1099kWh
